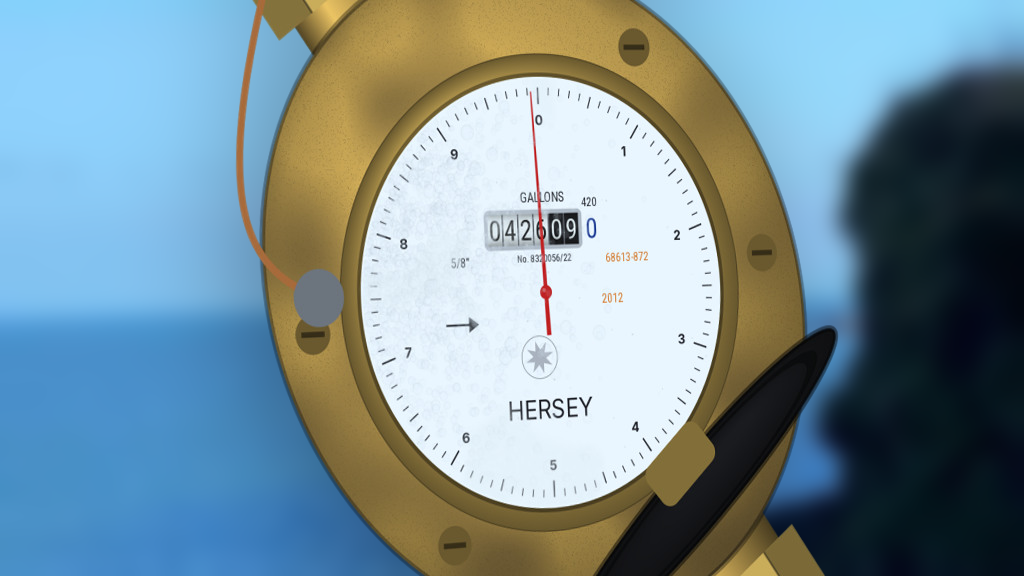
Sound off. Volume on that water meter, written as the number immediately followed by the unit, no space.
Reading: 426089.9gal
